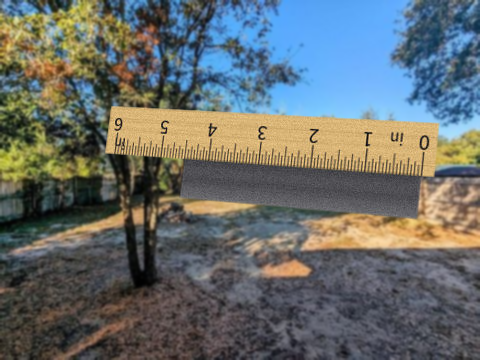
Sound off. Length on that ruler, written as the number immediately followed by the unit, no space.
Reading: 4.5in
